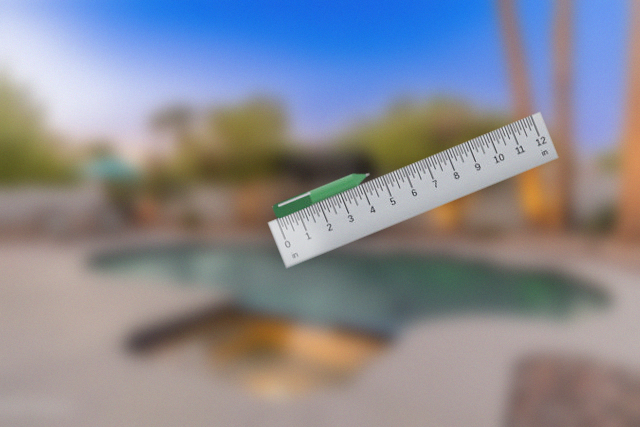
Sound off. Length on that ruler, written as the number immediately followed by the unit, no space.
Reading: 4.5in
